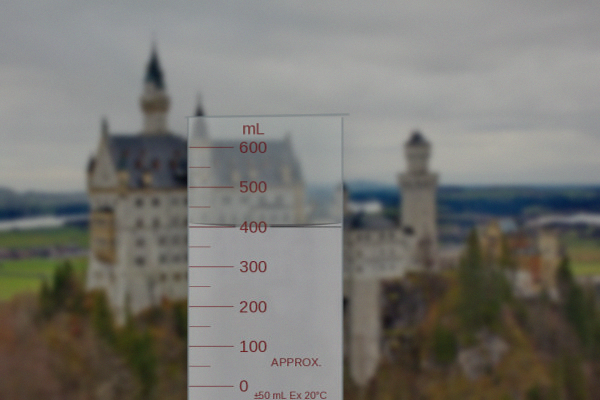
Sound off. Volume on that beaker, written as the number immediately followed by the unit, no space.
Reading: 400mL
